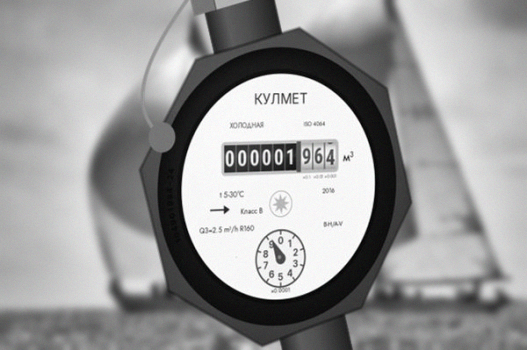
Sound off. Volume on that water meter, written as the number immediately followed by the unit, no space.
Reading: 1.9639m³
